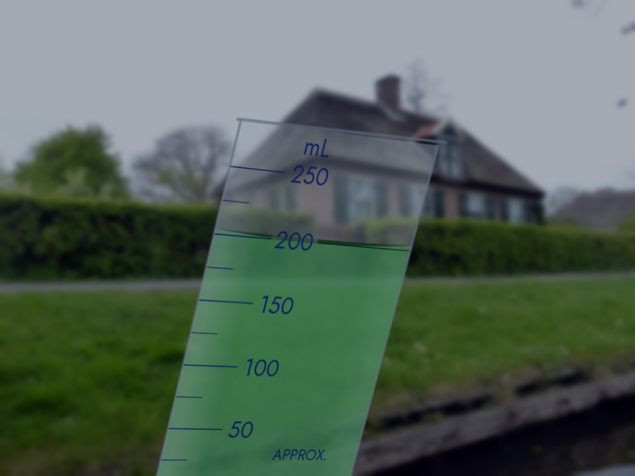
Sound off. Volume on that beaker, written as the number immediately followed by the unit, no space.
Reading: 200mL
